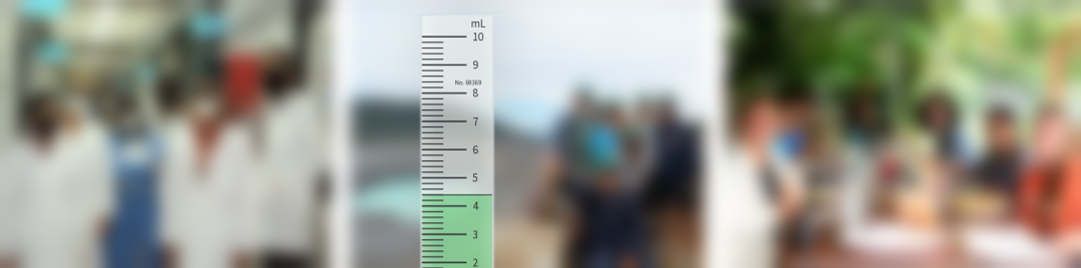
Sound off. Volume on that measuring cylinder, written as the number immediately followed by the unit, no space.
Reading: 4.4mL
